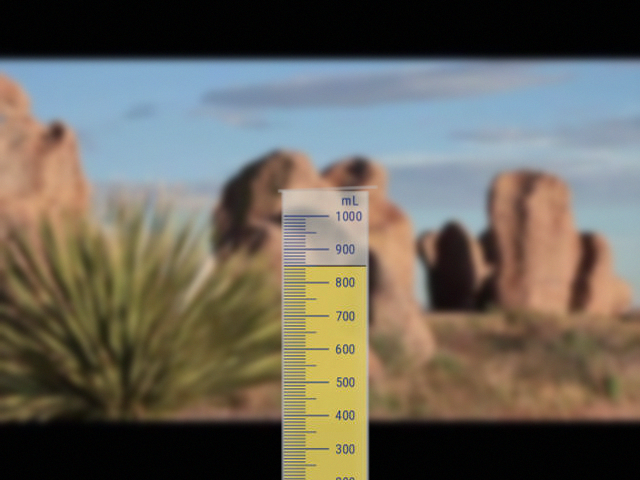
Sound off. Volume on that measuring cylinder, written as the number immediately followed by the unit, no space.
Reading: 850mL
